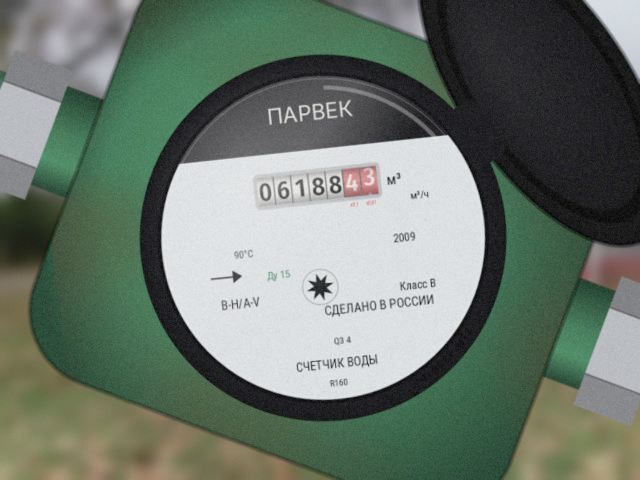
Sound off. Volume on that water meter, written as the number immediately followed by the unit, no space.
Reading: 6188.43m³
